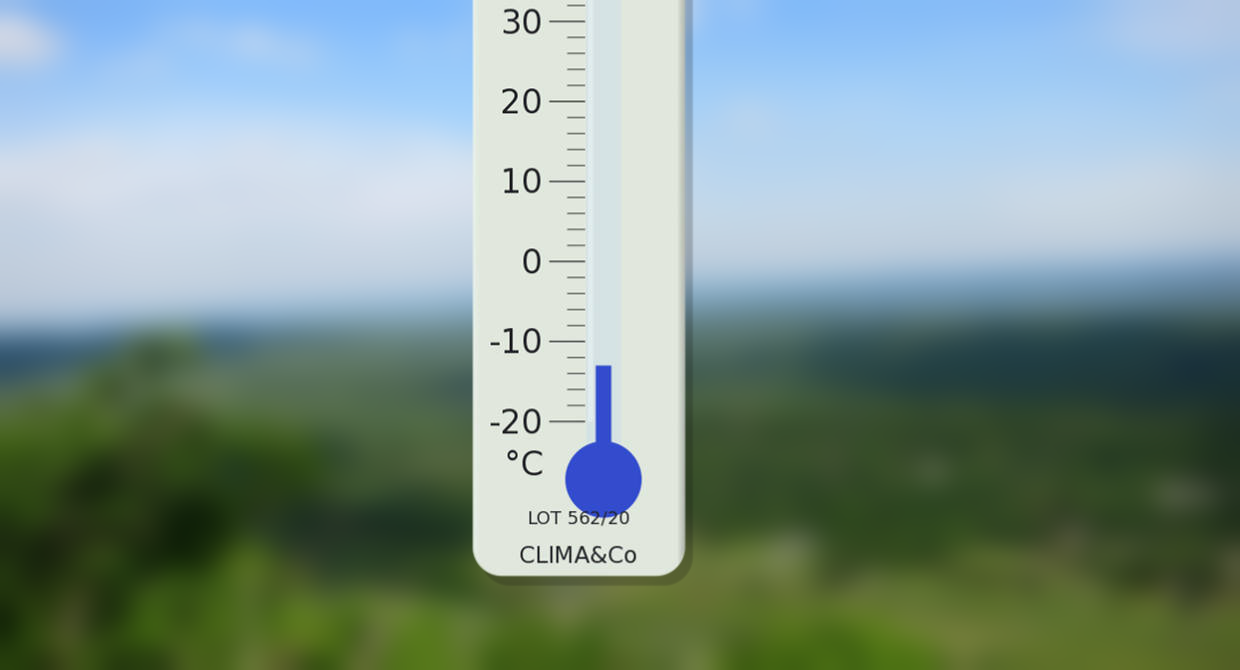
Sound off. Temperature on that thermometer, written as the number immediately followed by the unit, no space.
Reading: -13°C
